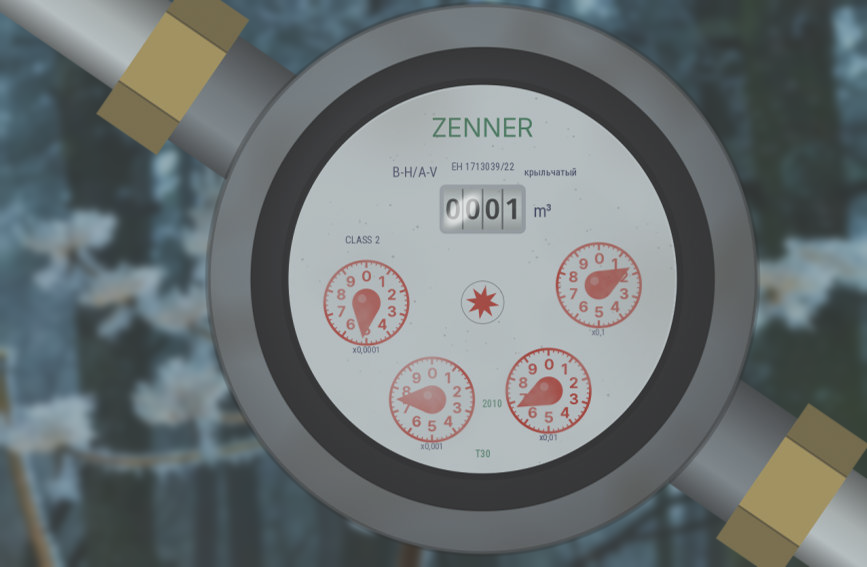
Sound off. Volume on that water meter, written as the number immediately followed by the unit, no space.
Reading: 1.1675m³
